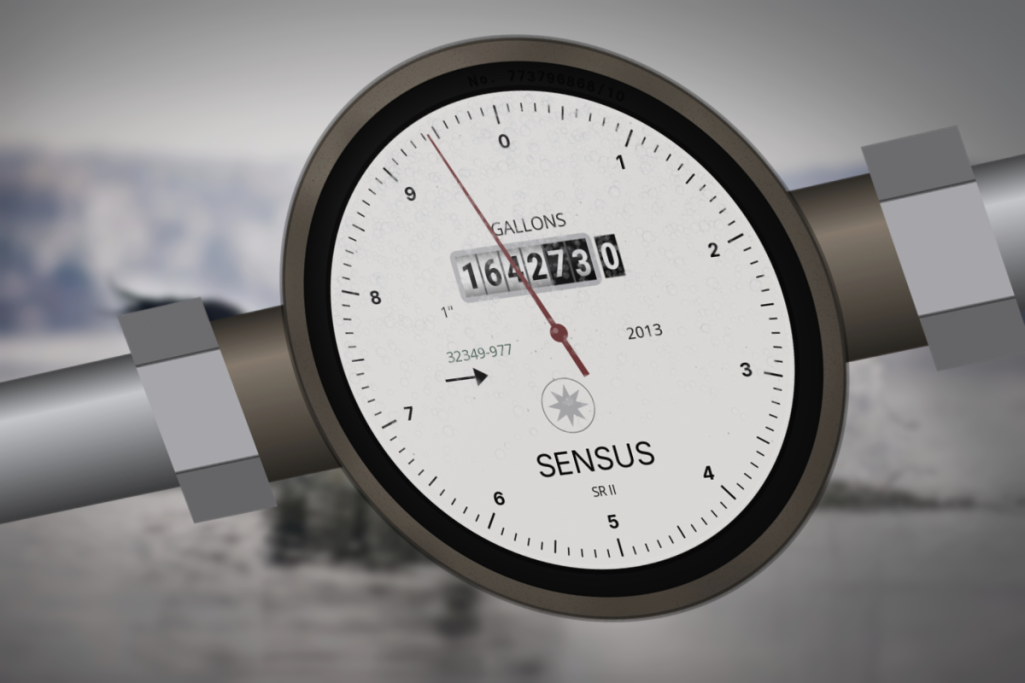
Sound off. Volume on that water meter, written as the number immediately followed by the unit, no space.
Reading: 1642729.4gal
